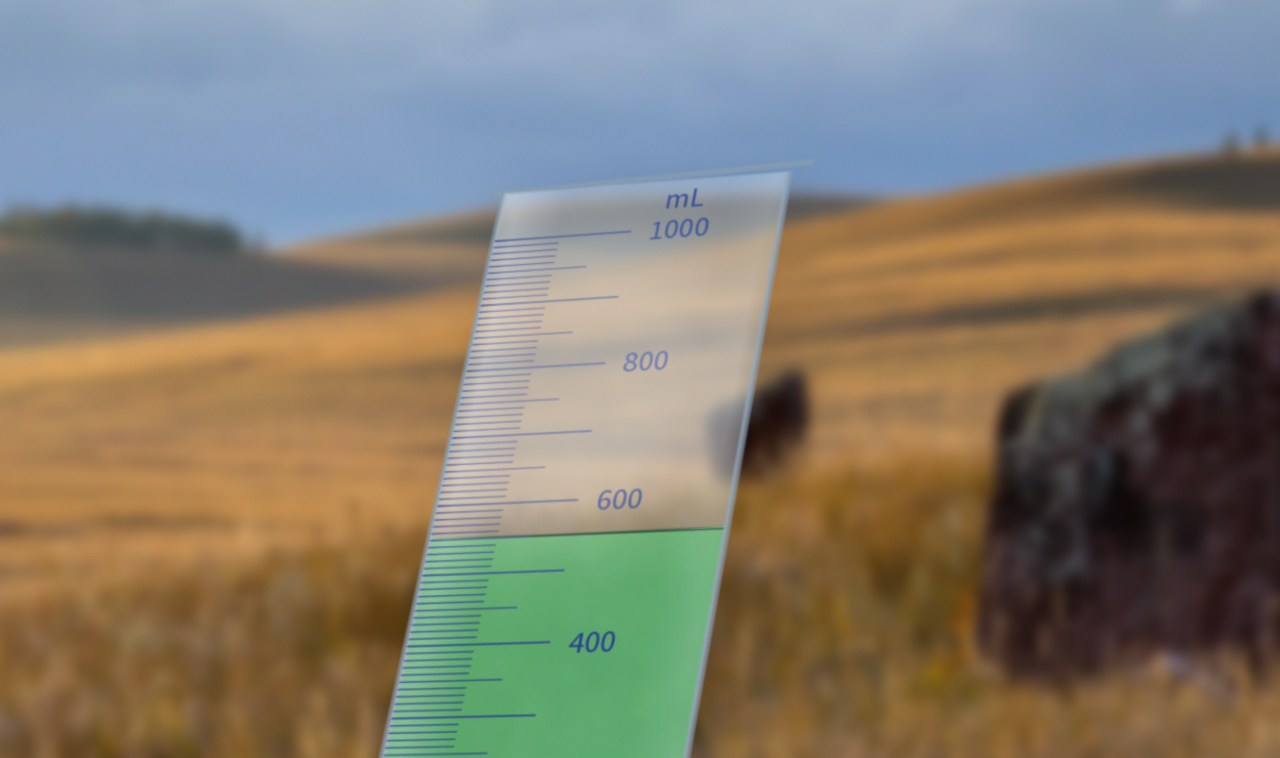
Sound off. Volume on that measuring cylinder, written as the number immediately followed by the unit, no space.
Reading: 550mL
